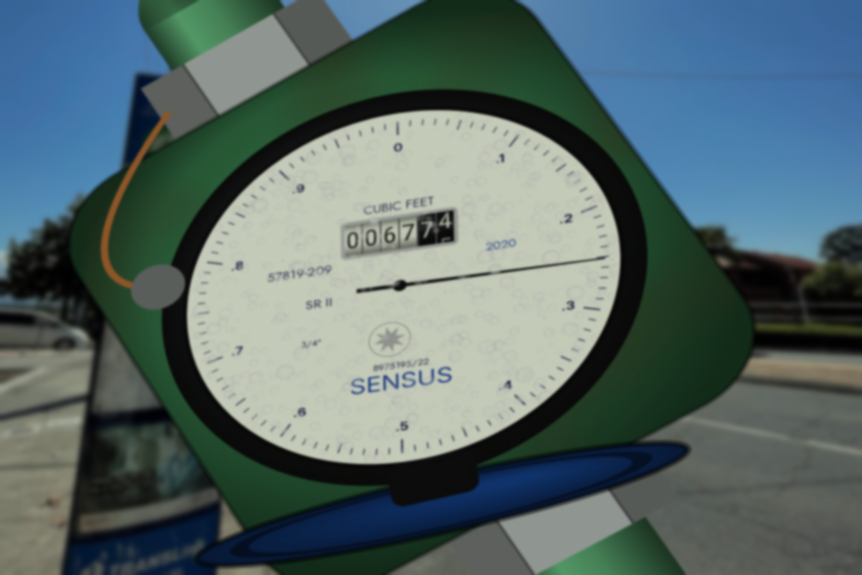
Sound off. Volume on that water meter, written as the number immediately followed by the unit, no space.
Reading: 6774.25ft³
